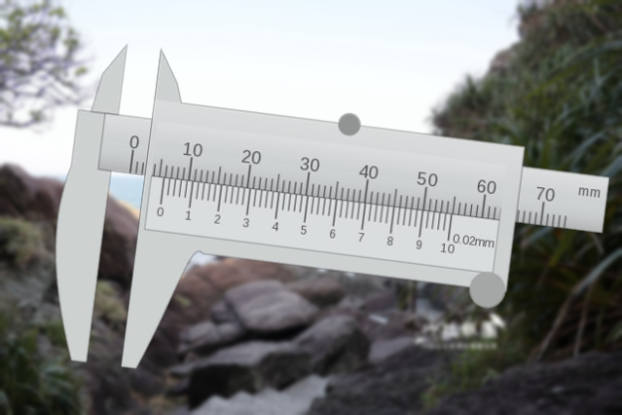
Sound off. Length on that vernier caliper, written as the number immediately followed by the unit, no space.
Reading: 5.8mm
